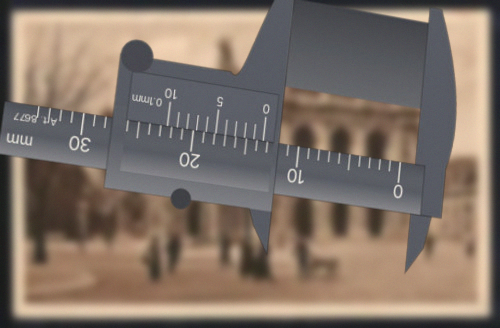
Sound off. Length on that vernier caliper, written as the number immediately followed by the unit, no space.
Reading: 13.4mm
